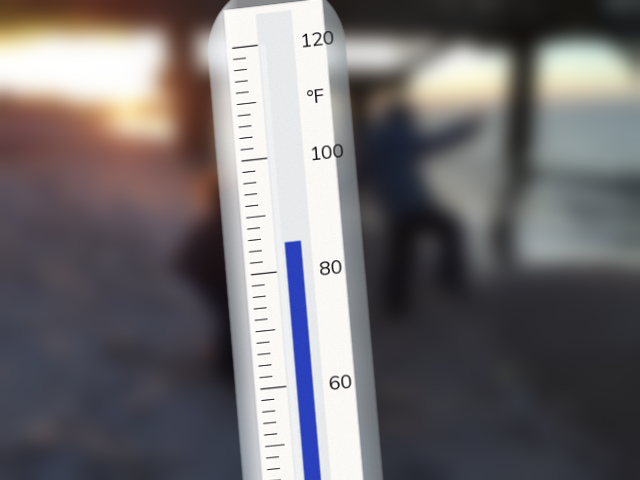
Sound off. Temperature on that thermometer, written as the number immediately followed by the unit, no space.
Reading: 85°F
